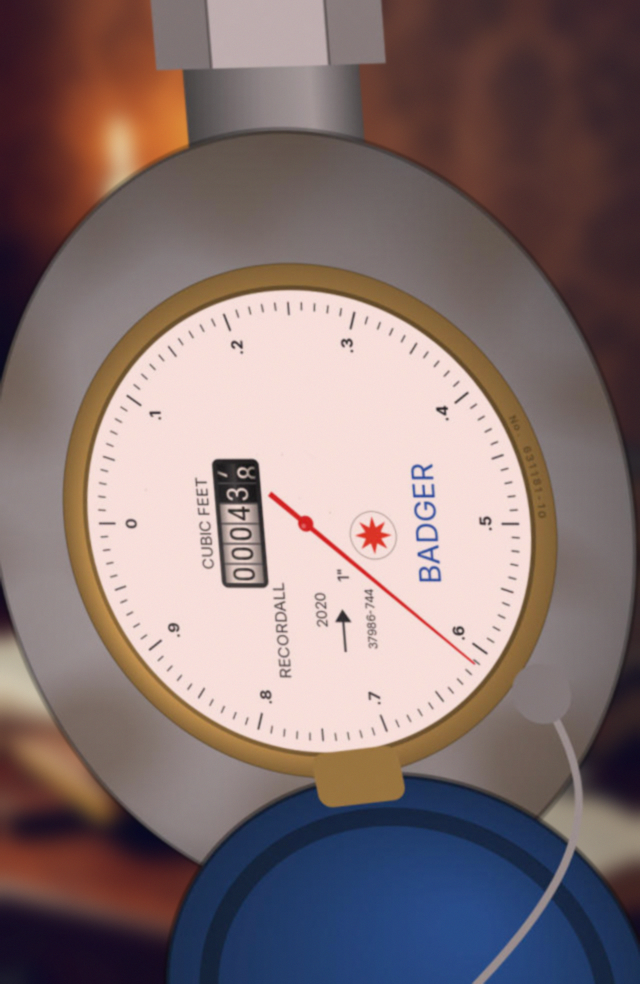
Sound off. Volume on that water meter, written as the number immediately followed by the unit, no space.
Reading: 437.61ft³
